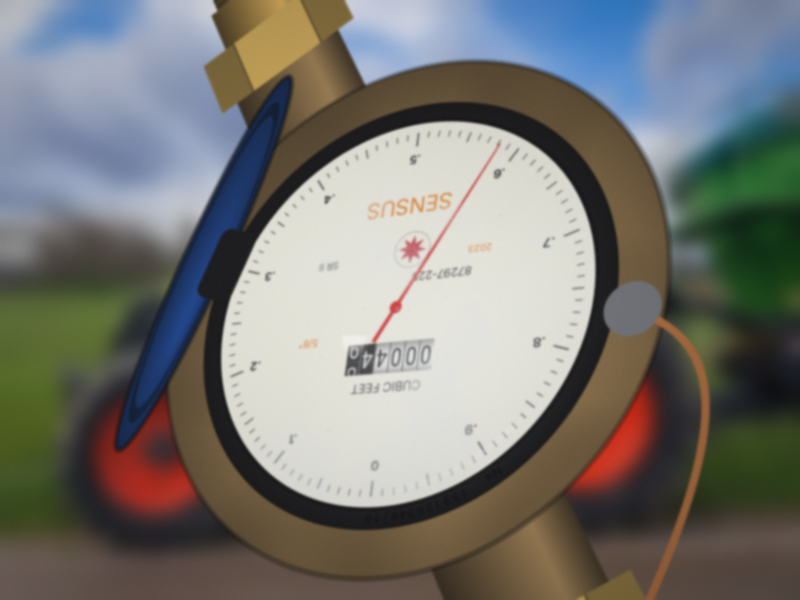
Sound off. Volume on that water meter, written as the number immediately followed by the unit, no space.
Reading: 448.58ft³
